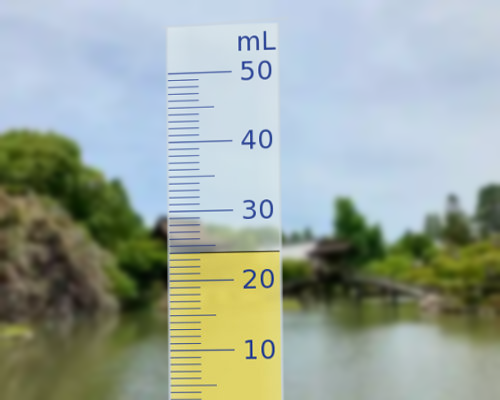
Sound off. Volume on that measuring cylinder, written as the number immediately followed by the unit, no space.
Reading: 24mL
